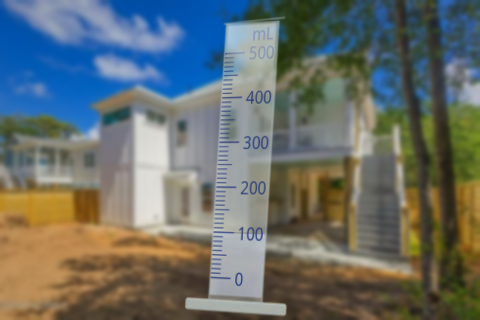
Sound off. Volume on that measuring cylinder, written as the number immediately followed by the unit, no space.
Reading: 100mL
